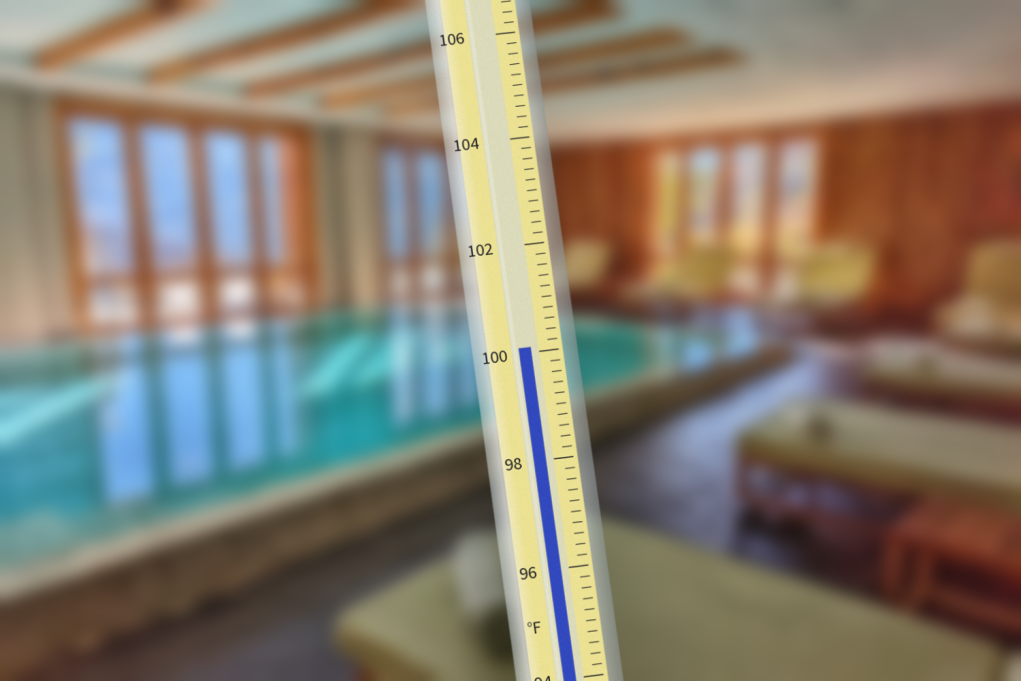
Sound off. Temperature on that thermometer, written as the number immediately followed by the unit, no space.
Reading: 100.1°F
